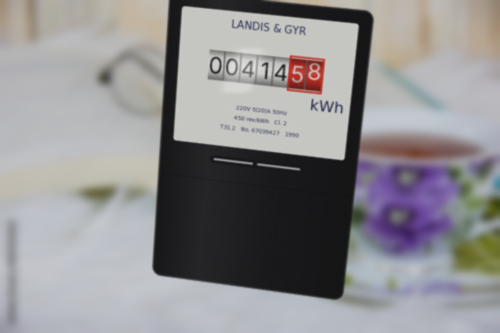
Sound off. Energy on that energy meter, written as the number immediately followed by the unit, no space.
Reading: 414.58kWh
